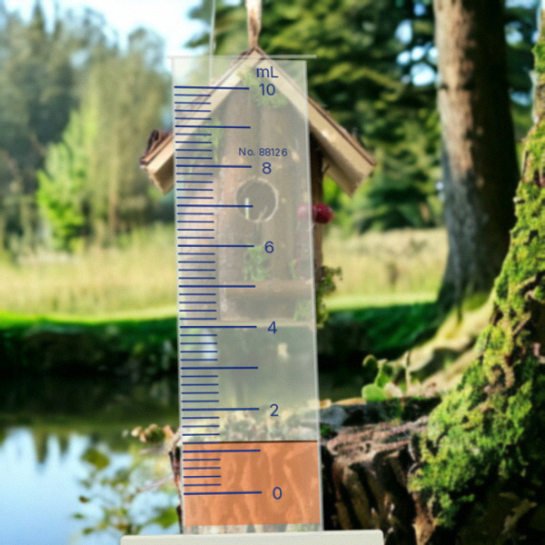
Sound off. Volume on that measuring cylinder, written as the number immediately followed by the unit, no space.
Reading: 1.2mL
